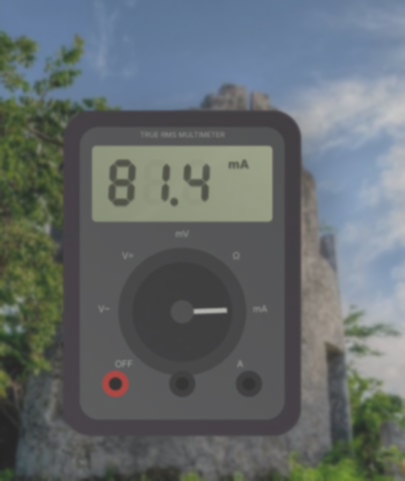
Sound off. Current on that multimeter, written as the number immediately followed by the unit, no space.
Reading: 81.4mA
